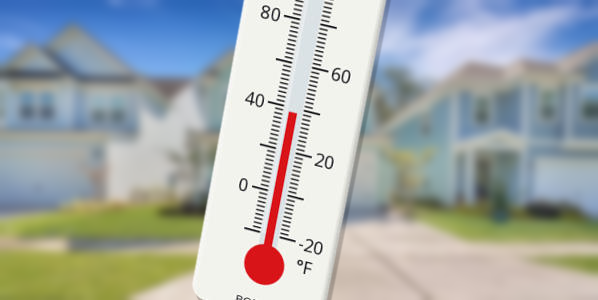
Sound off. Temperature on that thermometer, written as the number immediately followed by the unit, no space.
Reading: 38°F
